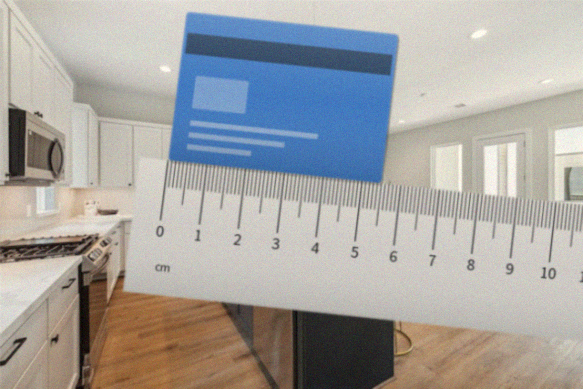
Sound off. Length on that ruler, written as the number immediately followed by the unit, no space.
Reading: 5.5cm
